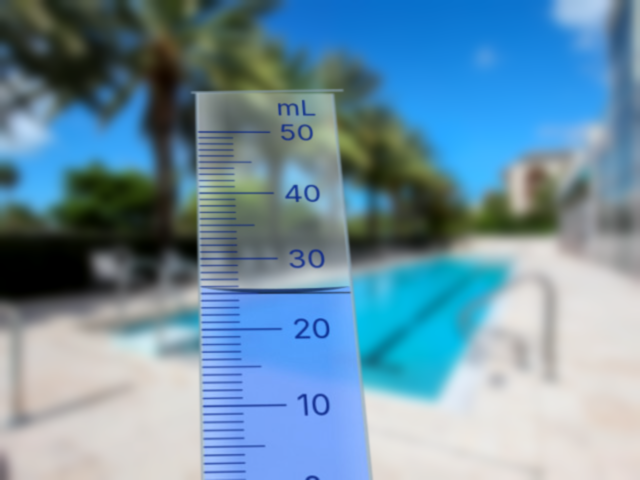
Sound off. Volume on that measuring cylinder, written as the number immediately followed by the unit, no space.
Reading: 25mL
